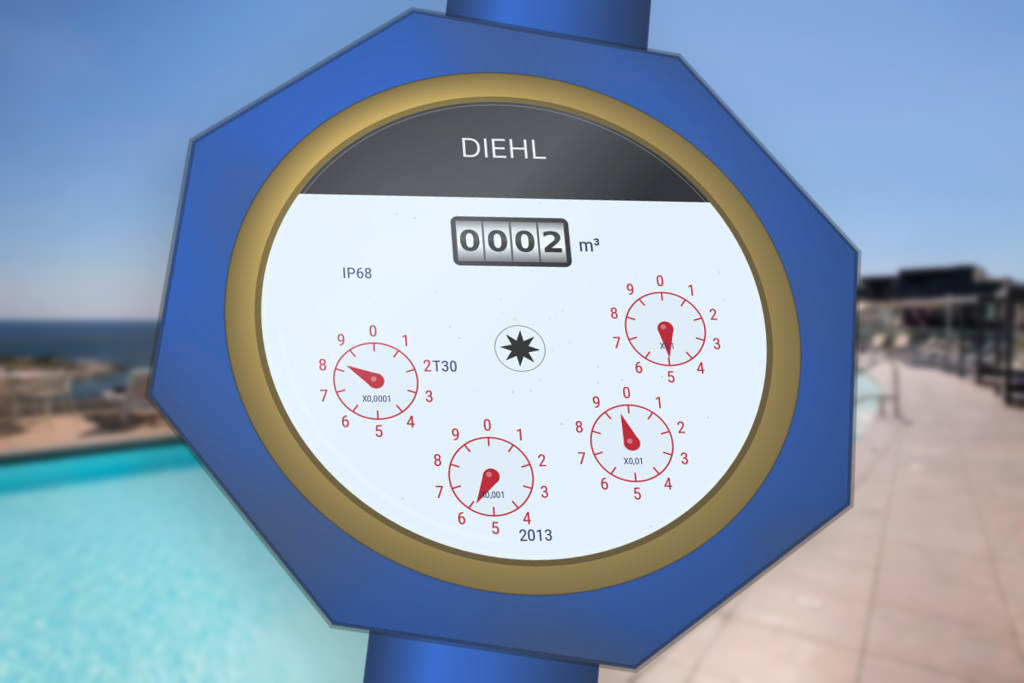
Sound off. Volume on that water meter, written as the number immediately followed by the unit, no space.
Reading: 2.4958m³
